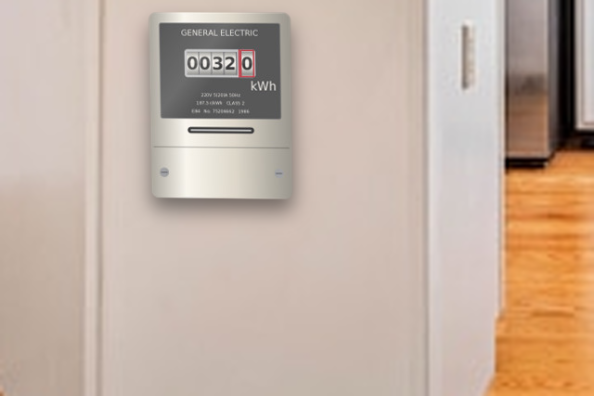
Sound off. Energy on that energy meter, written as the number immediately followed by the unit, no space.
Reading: 32.0kWh
